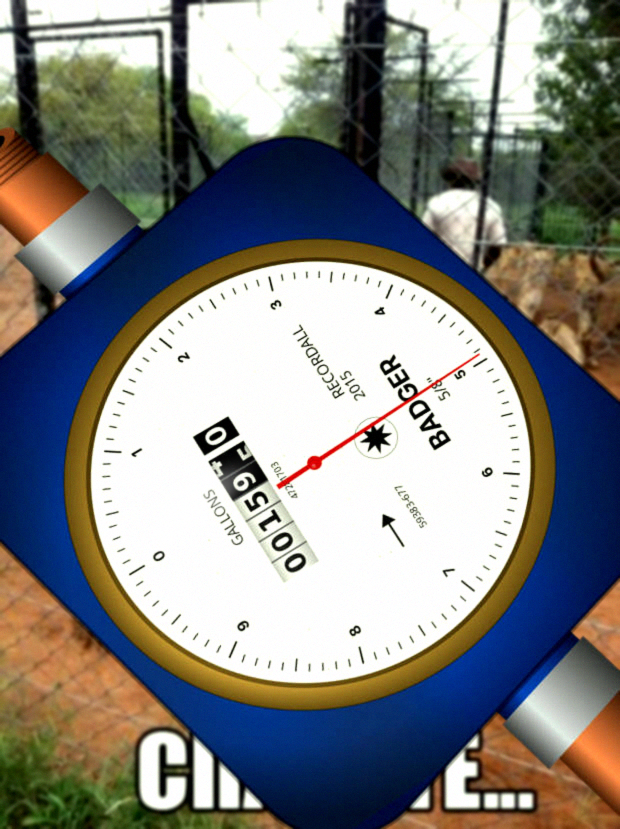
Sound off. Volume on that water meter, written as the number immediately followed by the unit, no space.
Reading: 15944.9gal
